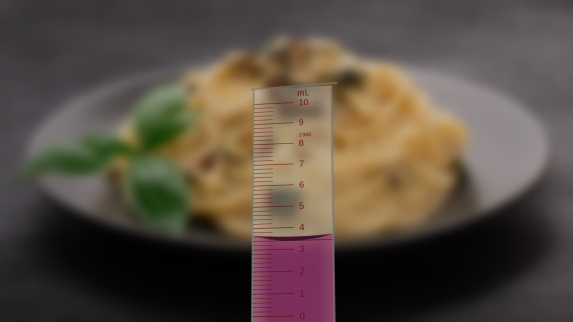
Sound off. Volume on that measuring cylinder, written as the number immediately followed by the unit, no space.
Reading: 3.4mL
